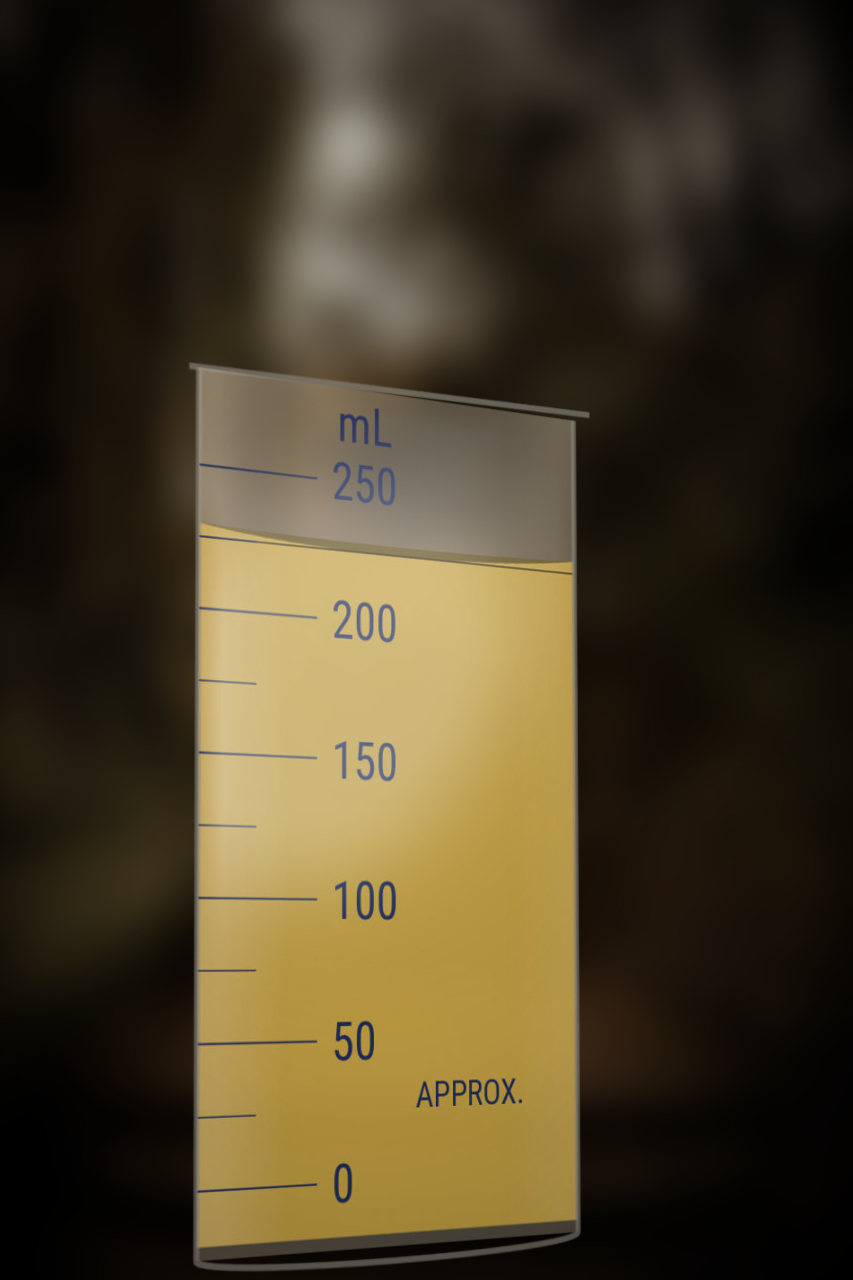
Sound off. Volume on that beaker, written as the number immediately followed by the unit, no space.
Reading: 225mL
